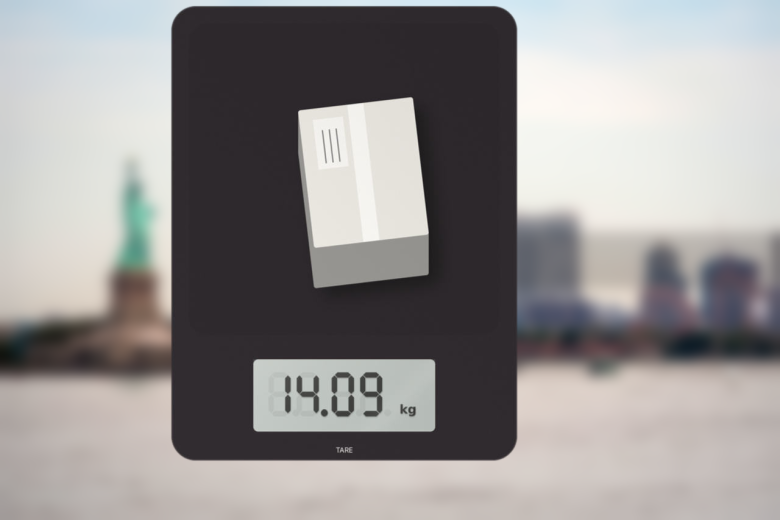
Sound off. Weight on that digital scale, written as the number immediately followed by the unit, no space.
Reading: 14.09kg
